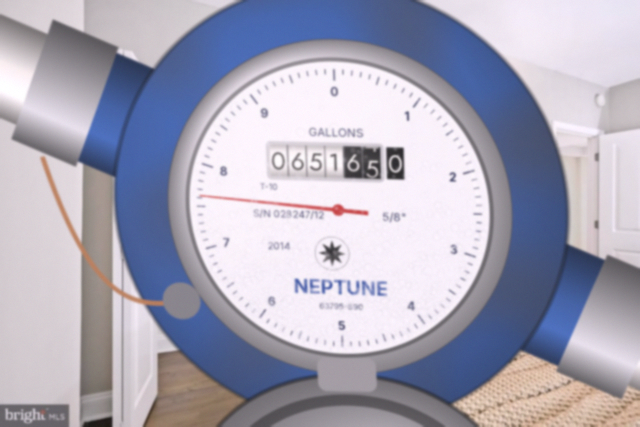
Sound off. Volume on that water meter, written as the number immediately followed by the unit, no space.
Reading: 651647.6gal
